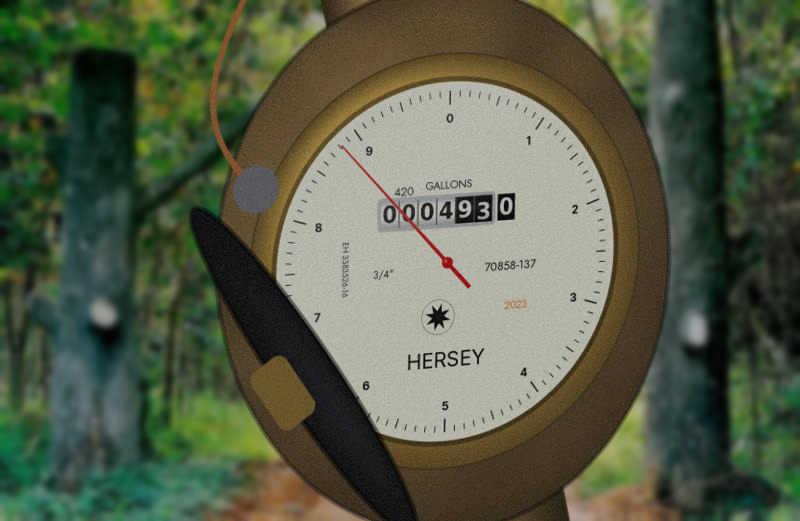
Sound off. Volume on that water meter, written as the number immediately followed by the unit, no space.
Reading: 4928.8gal
